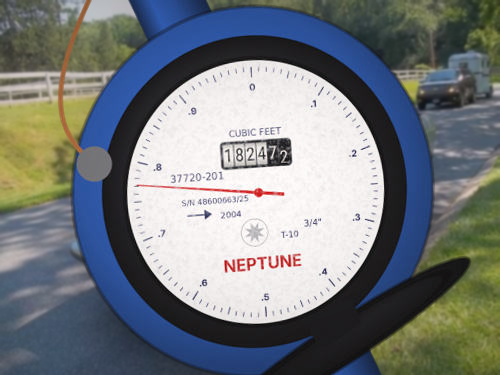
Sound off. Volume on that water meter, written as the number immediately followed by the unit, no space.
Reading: 182471.77ft³
